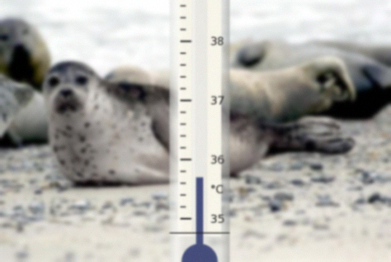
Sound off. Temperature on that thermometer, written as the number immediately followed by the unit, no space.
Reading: 35.7°C
